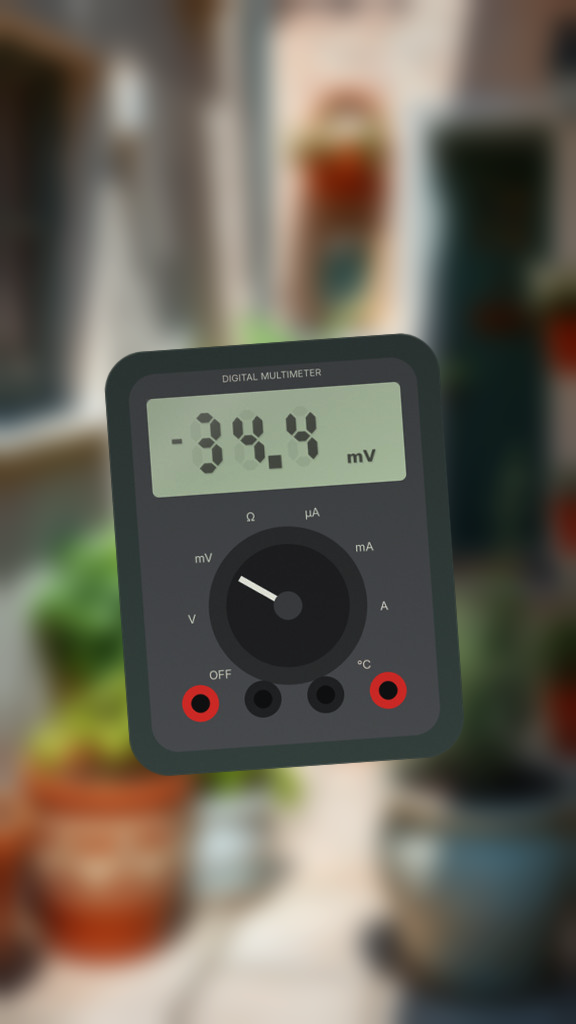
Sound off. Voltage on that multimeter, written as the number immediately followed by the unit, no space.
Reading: -34.4mV
